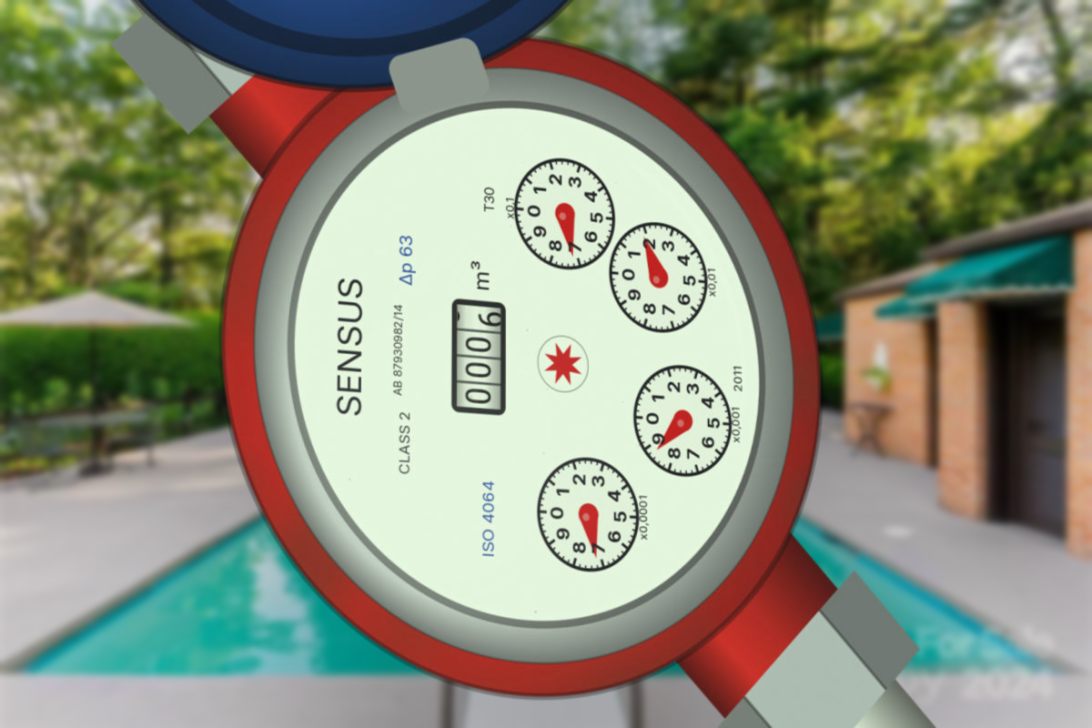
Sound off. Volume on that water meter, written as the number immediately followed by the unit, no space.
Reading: 5.7187m³
